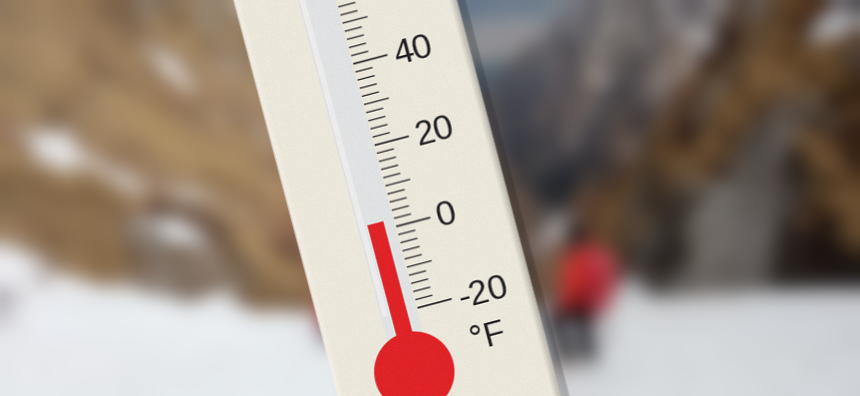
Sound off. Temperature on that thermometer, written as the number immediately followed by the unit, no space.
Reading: 2°F
